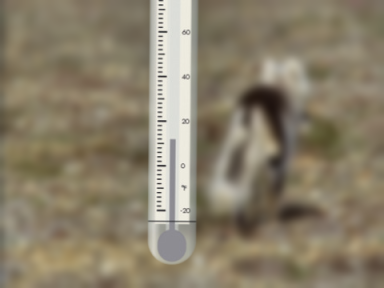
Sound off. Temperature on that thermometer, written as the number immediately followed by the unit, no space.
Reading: 12°F
